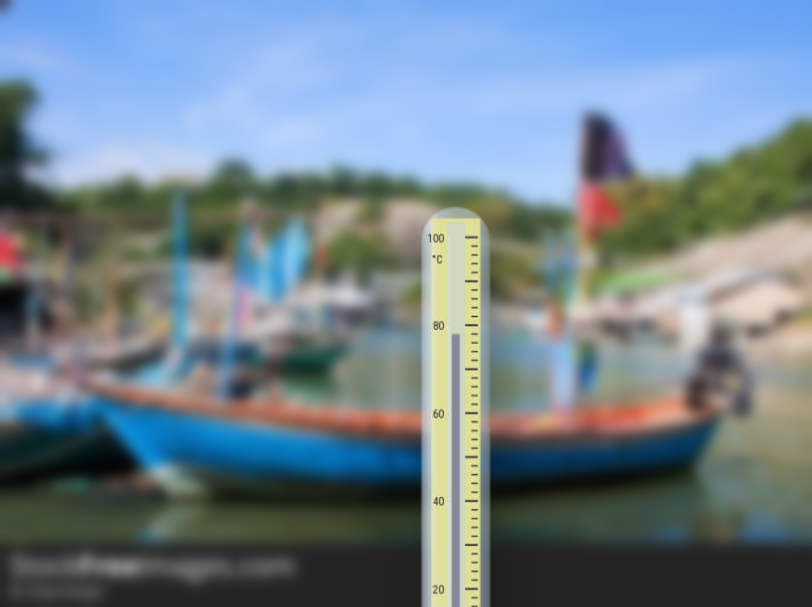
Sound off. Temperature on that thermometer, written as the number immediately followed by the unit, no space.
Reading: 78°C
